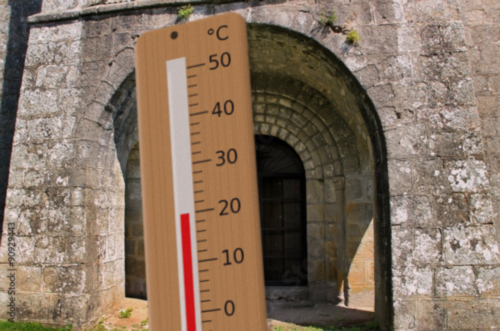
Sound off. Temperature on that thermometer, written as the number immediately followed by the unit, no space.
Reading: 20°C
